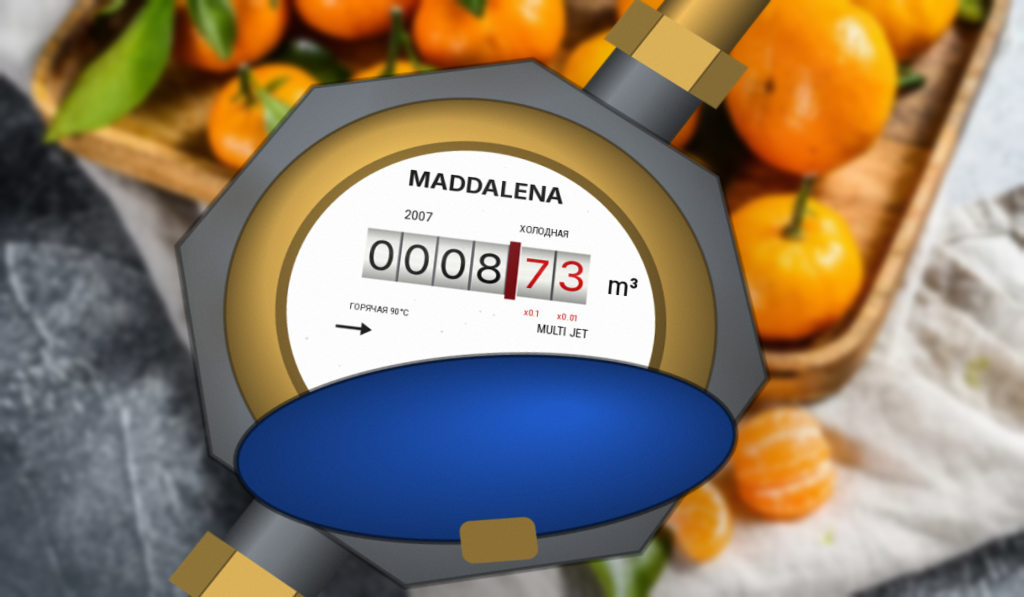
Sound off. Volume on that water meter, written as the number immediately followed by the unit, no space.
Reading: 8.73m³
